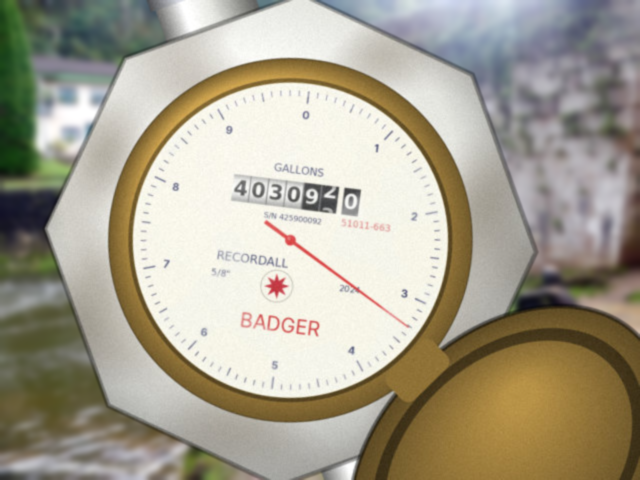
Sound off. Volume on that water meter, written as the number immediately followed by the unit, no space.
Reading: 4030923.3gal
